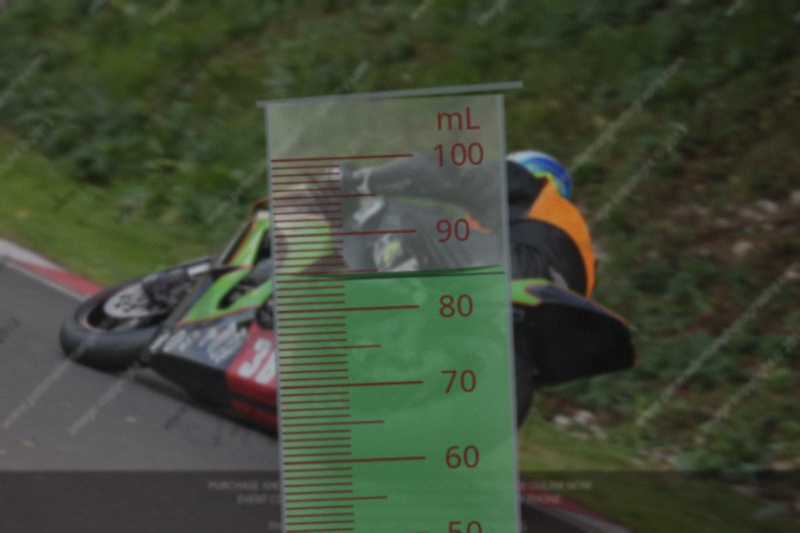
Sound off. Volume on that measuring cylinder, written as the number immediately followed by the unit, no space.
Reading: 84mL
